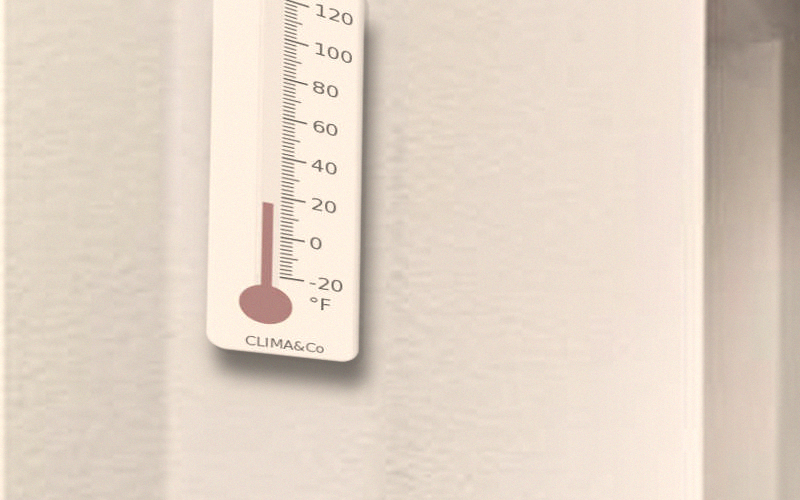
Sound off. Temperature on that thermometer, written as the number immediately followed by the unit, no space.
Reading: 16°F
